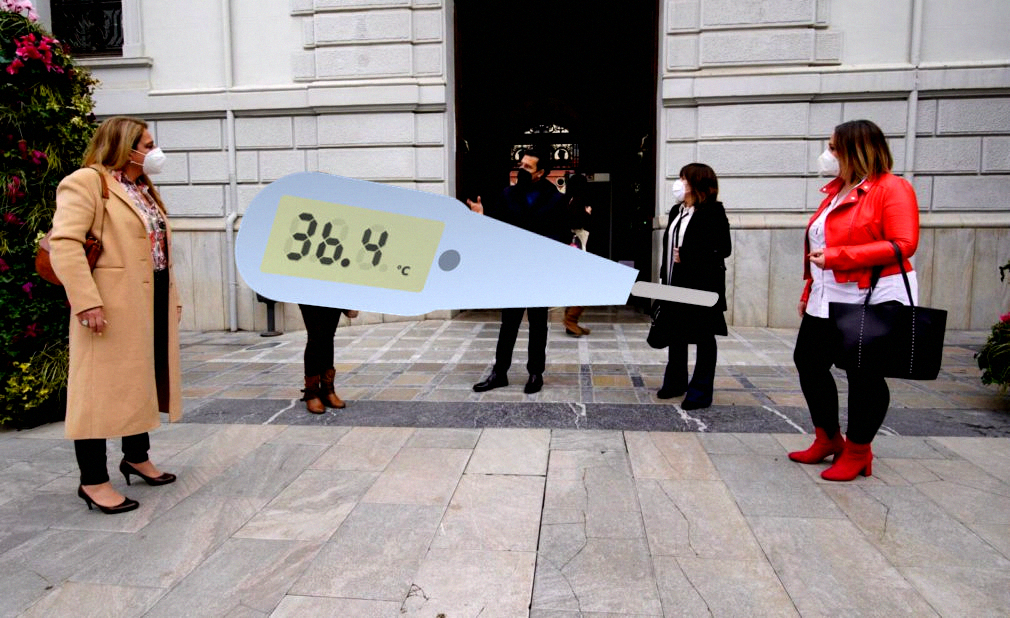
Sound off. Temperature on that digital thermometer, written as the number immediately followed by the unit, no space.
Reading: 36.4°C
